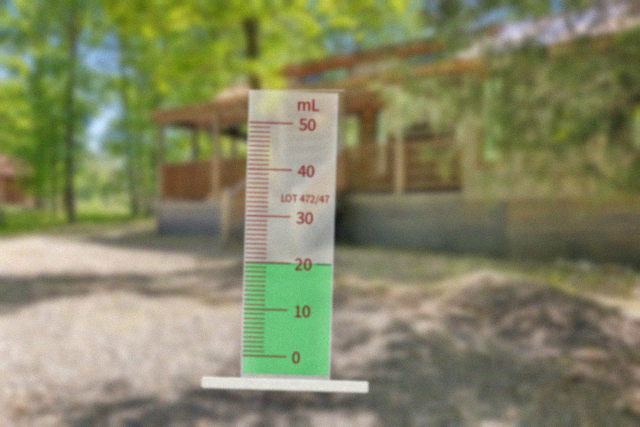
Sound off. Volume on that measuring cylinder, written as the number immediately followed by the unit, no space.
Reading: 20mL
